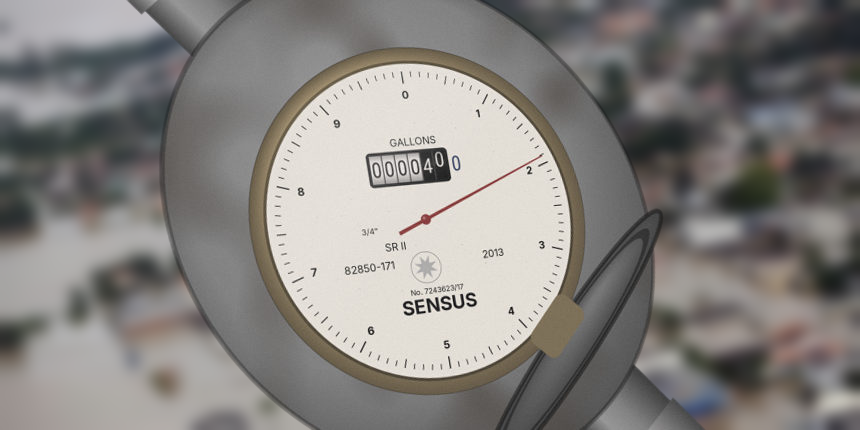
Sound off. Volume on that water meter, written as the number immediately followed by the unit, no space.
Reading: 401.9gal
